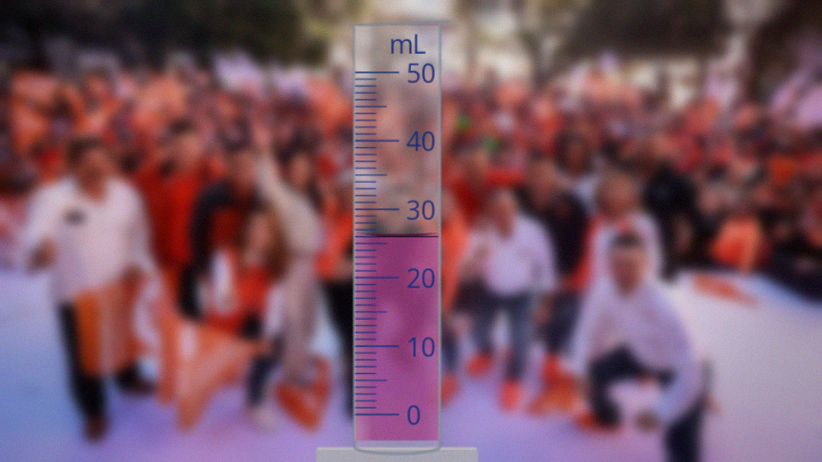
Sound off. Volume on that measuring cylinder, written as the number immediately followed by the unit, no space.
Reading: 26mL
